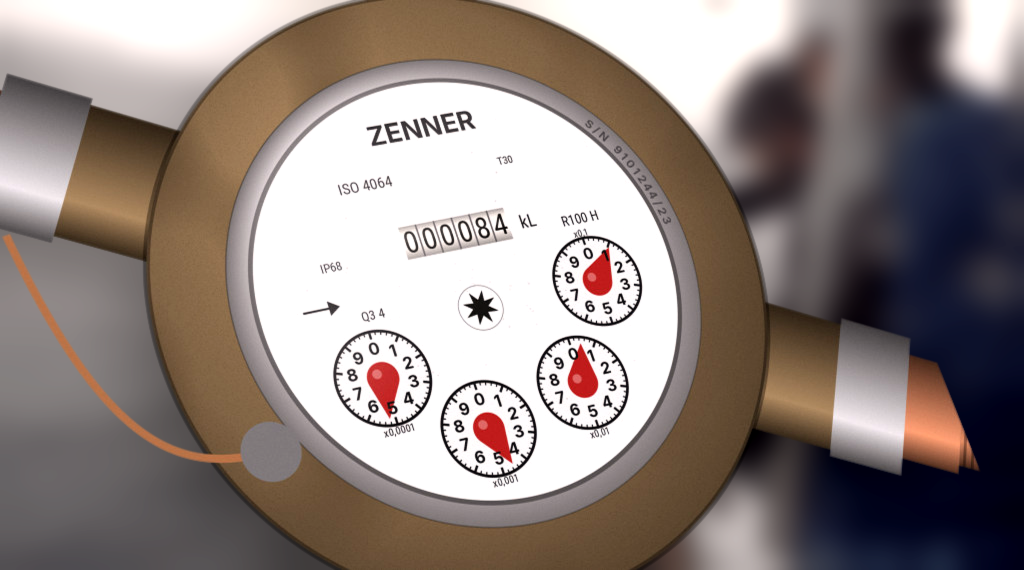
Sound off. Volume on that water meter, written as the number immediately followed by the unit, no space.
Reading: 84.1045kL
